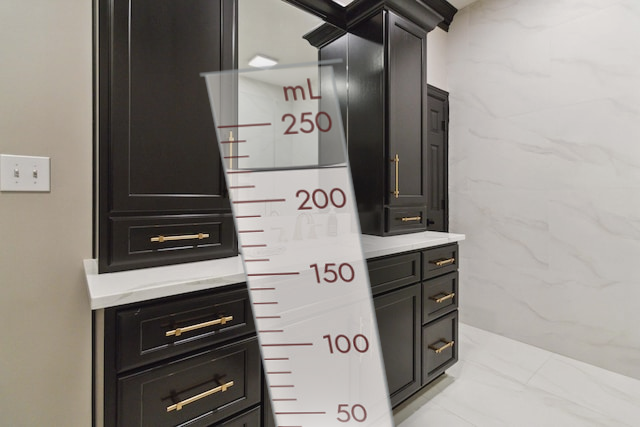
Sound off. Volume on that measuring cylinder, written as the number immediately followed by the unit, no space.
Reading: 220mL
